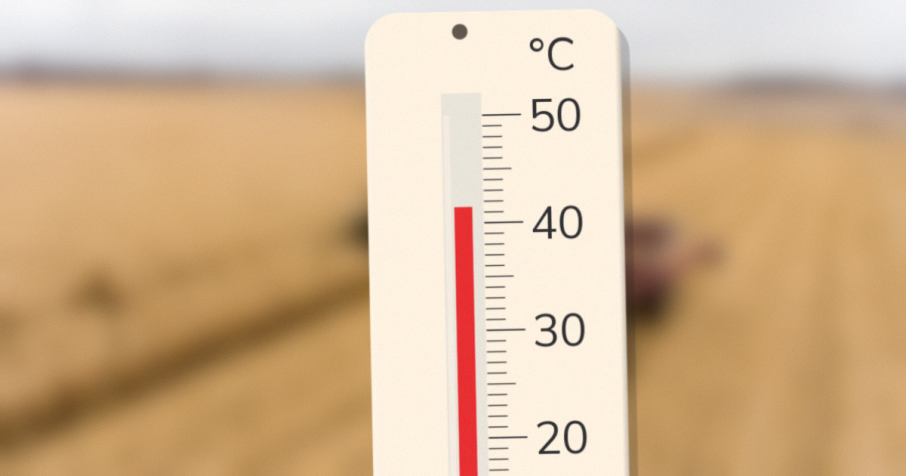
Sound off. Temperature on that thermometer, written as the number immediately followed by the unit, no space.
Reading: 41.5°C
